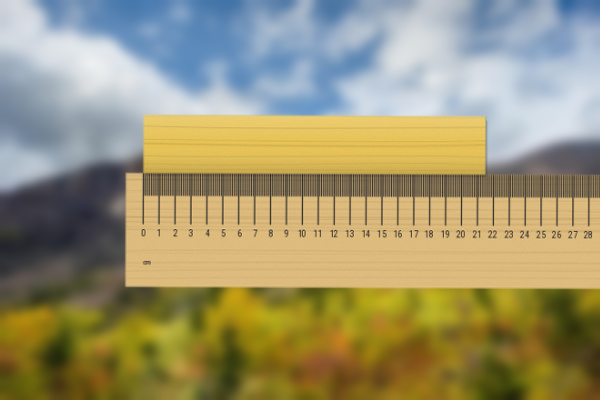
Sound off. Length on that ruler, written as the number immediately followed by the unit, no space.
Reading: 21.5cm
